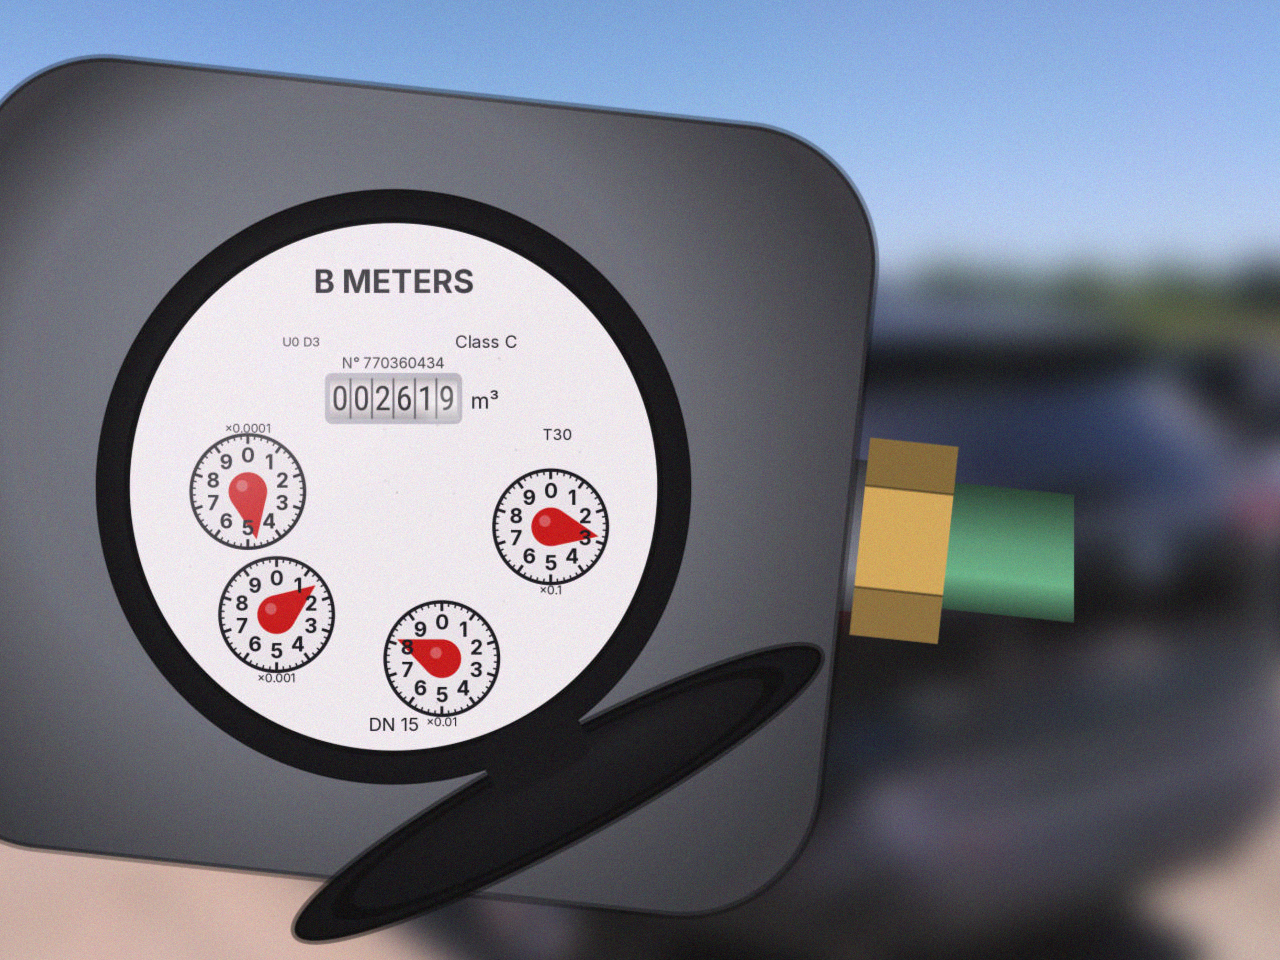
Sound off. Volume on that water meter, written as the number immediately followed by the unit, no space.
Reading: 2619.2814m³
